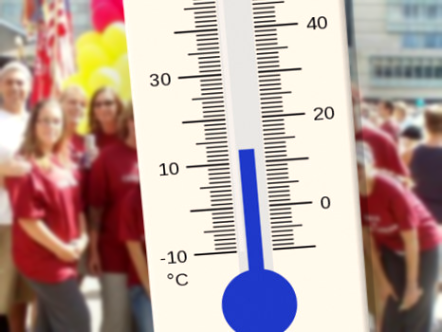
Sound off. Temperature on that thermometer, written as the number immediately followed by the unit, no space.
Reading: 13°C
